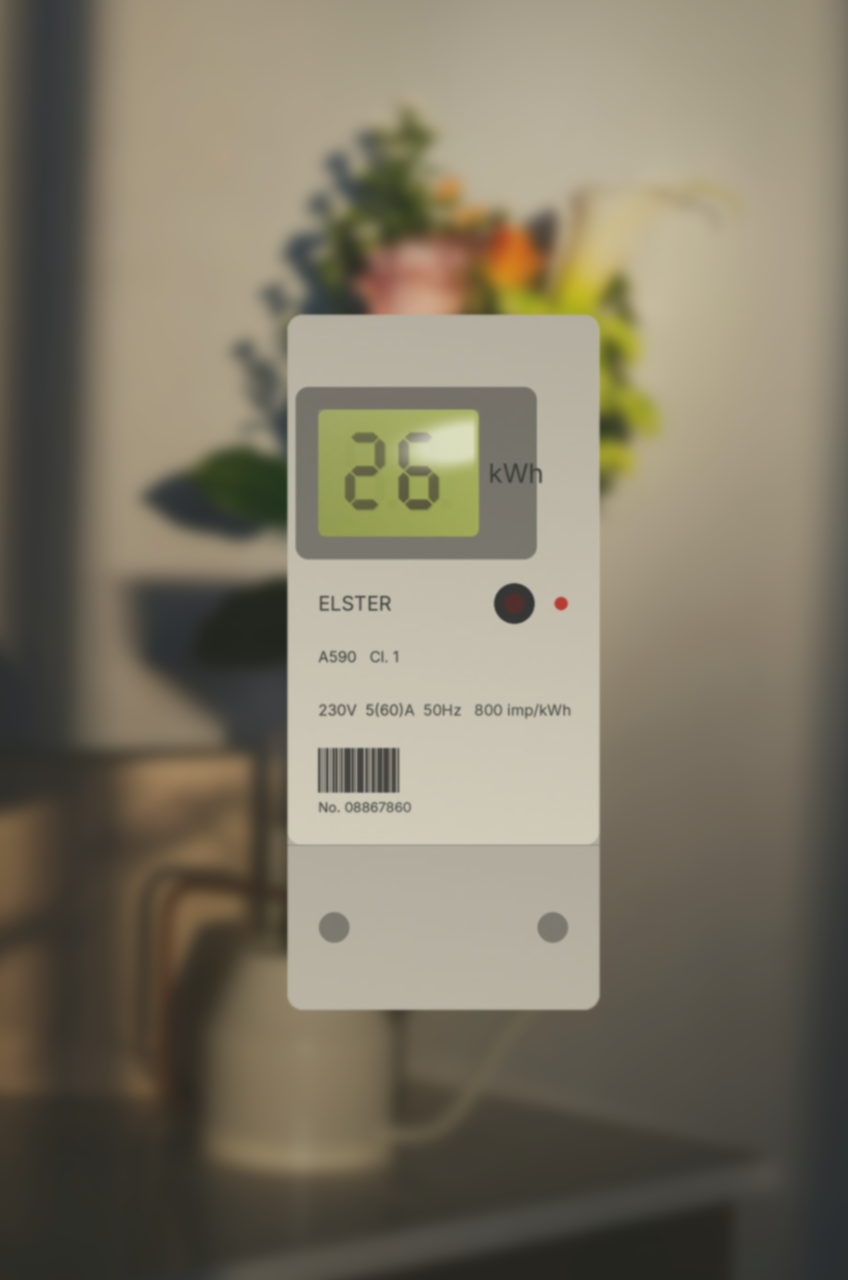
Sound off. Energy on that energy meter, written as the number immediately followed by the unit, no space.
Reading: 26kWh
